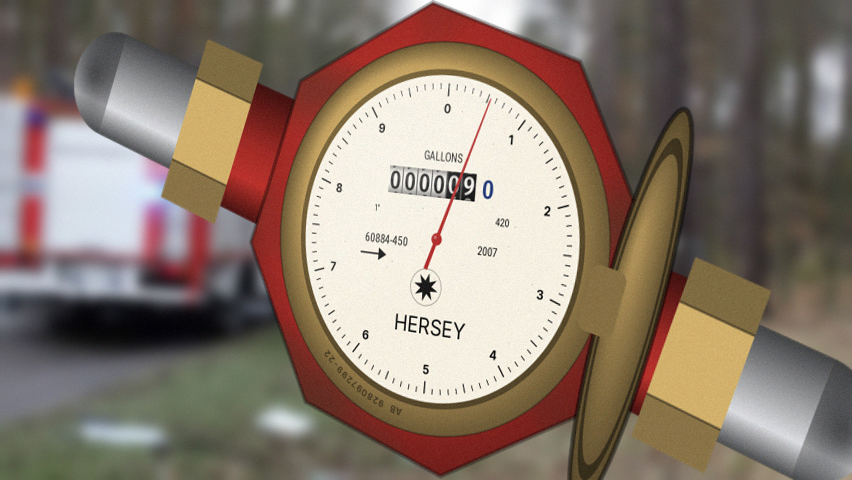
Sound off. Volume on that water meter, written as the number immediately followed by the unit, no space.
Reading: 90.5gal
